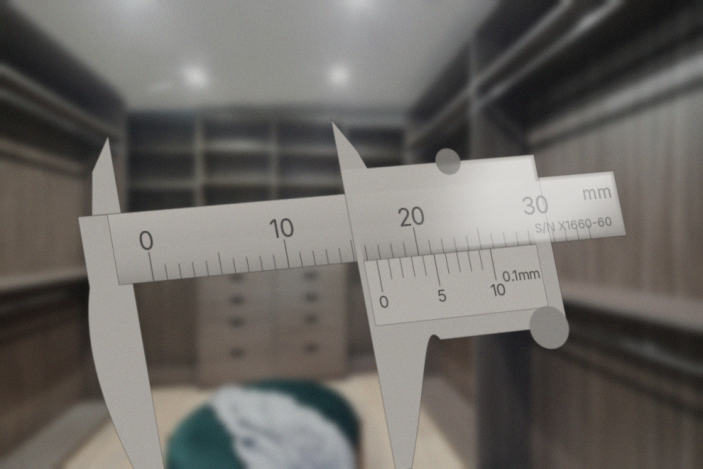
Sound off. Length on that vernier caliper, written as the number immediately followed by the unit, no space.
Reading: 16.7mm
